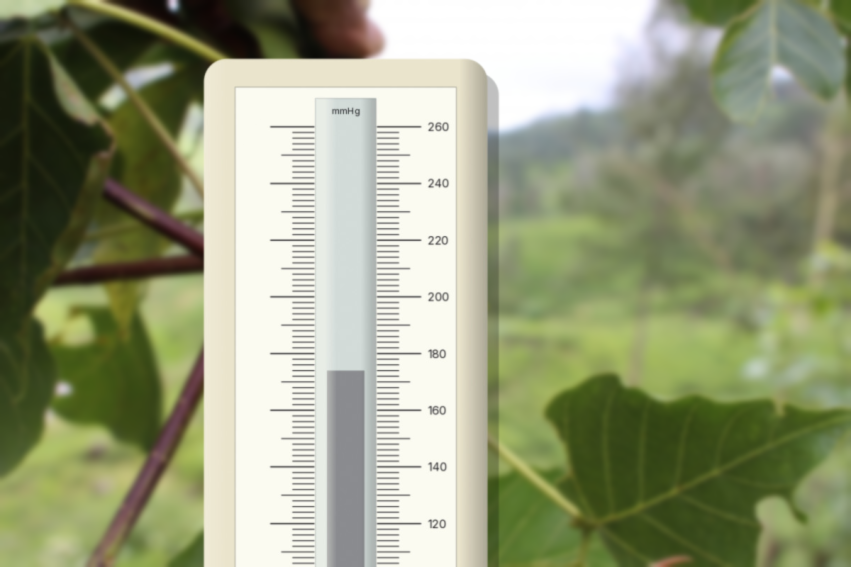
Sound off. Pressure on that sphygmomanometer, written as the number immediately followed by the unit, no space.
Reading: 174mmHg
